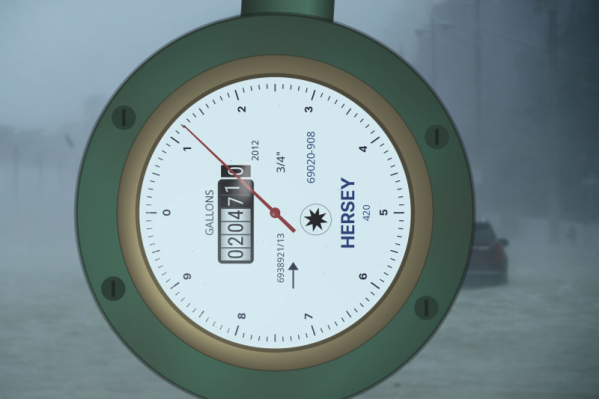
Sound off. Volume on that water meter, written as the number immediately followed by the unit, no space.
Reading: 204711.2gal
